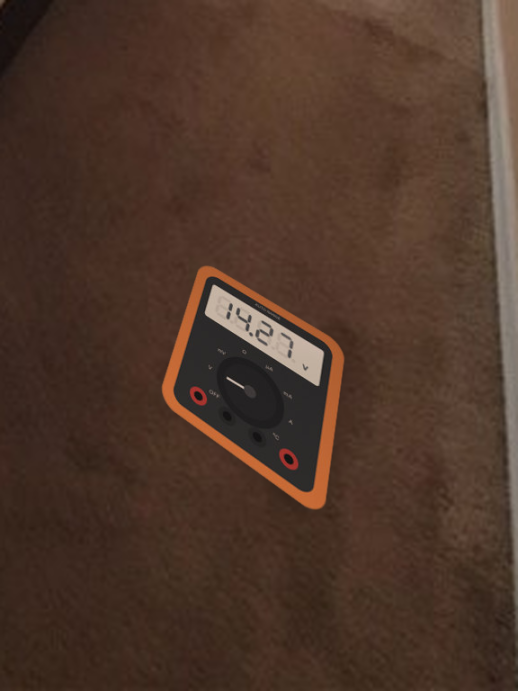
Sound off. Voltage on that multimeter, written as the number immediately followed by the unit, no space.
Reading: 14.27V
